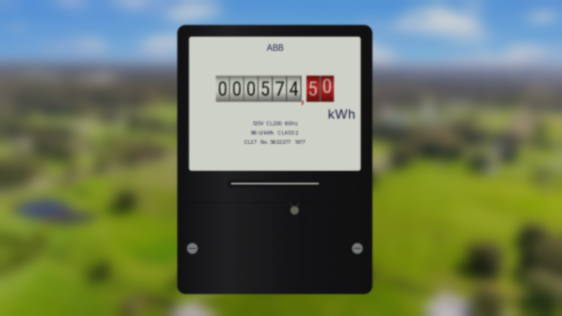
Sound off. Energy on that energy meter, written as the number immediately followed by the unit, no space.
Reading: 574.50kWh
